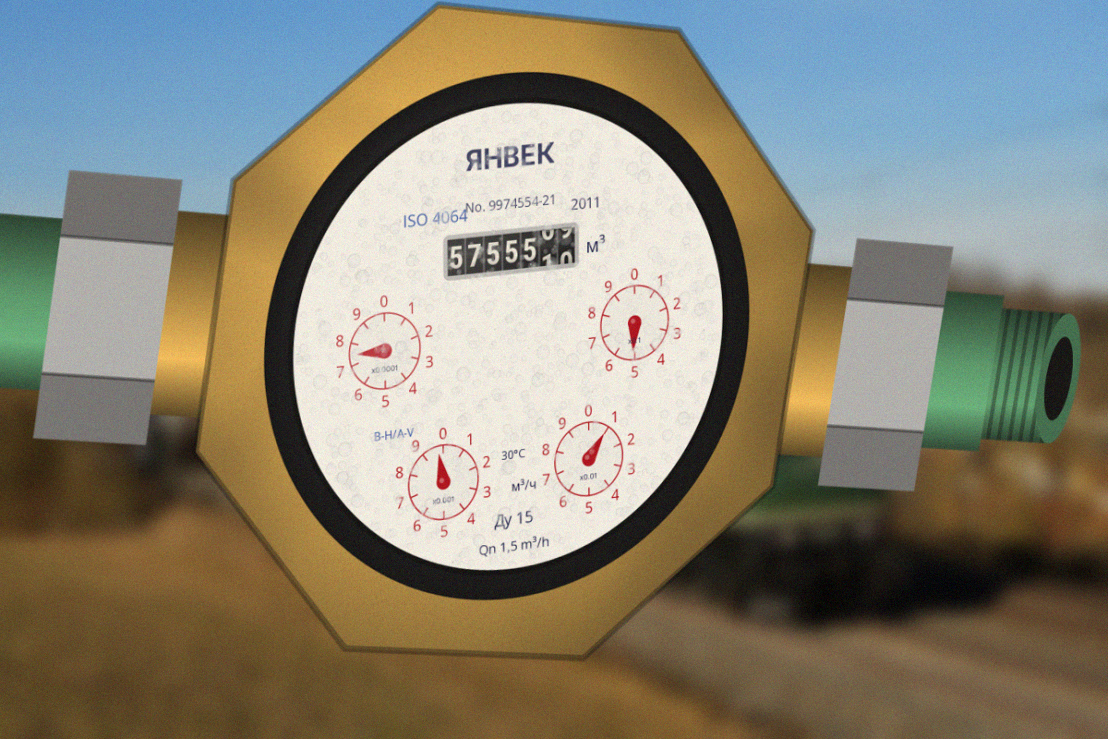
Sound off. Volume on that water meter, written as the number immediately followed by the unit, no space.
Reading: 5755509.5097m³
